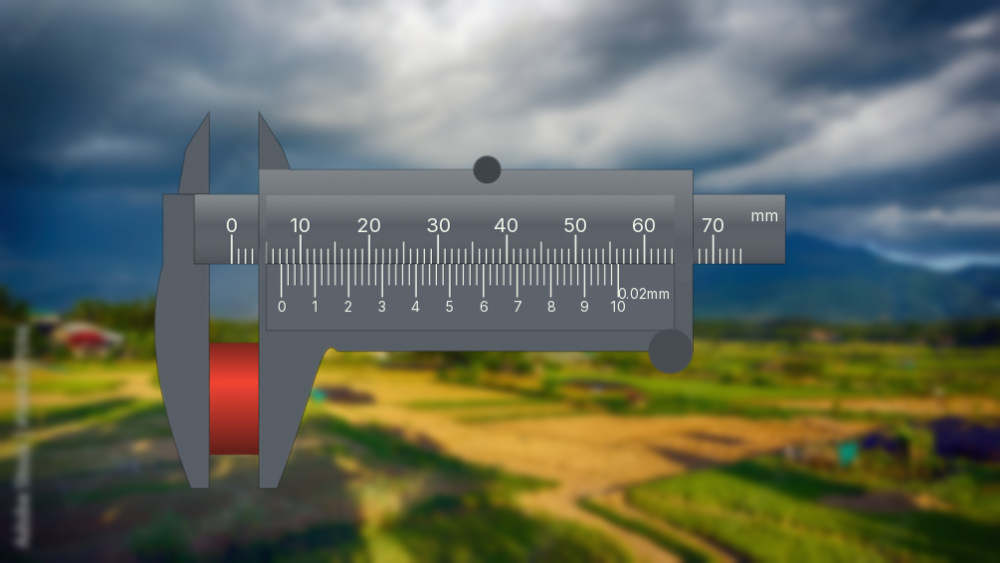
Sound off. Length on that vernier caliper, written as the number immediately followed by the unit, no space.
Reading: 7.2mm
